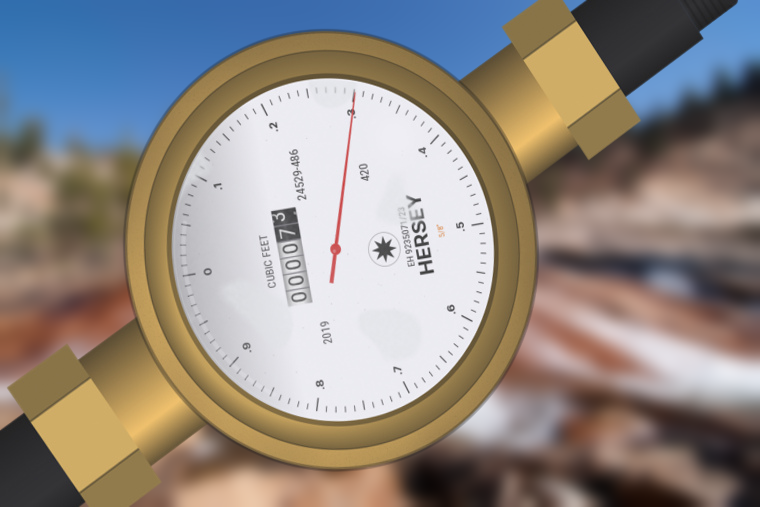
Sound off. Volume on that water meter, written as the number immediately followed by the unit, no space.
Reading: 73.30ft³
